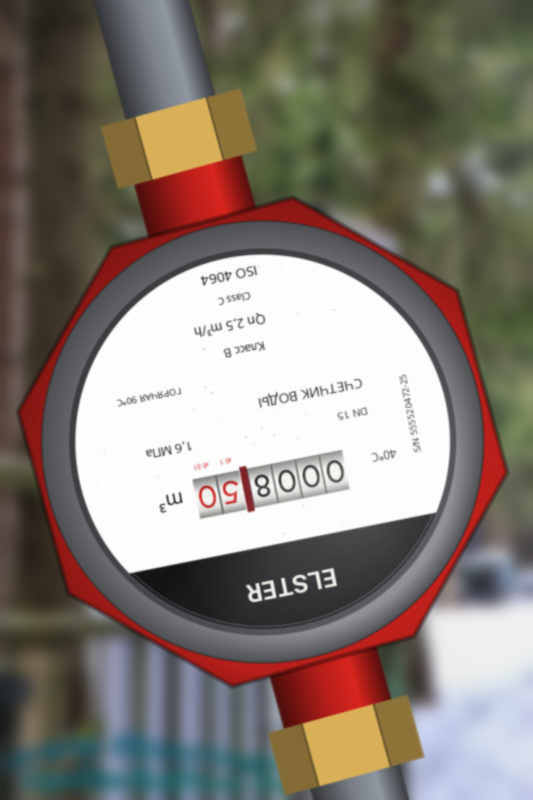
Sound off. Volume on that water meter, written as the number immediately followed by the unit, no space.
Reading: 8.50m³
